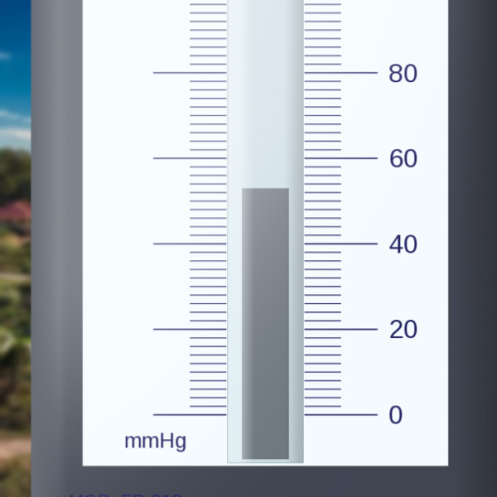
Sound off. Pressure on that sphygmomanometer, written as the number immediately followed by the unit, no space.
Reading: 53mmHg
